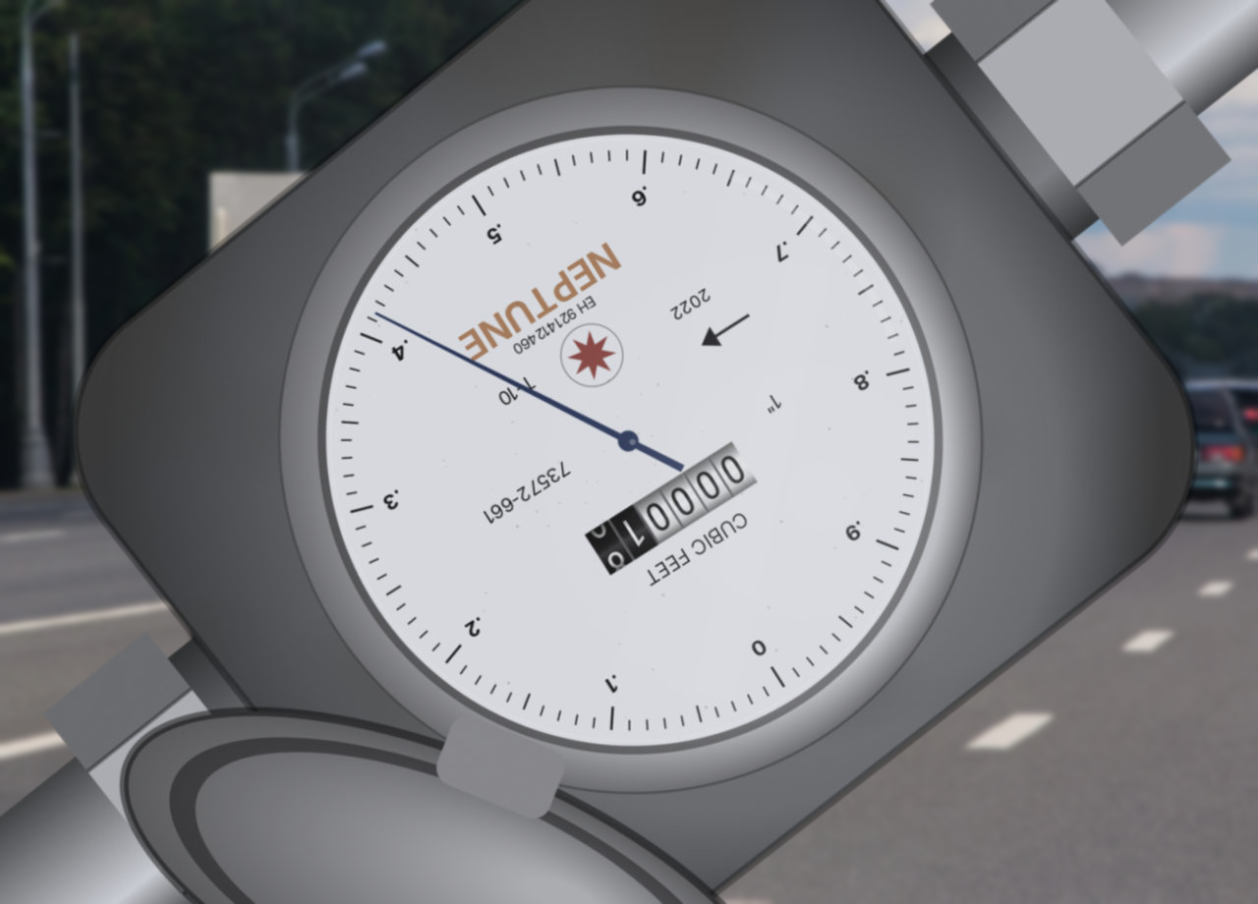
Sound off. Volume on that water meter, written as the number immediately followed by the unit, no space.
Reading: 18.41ft³
